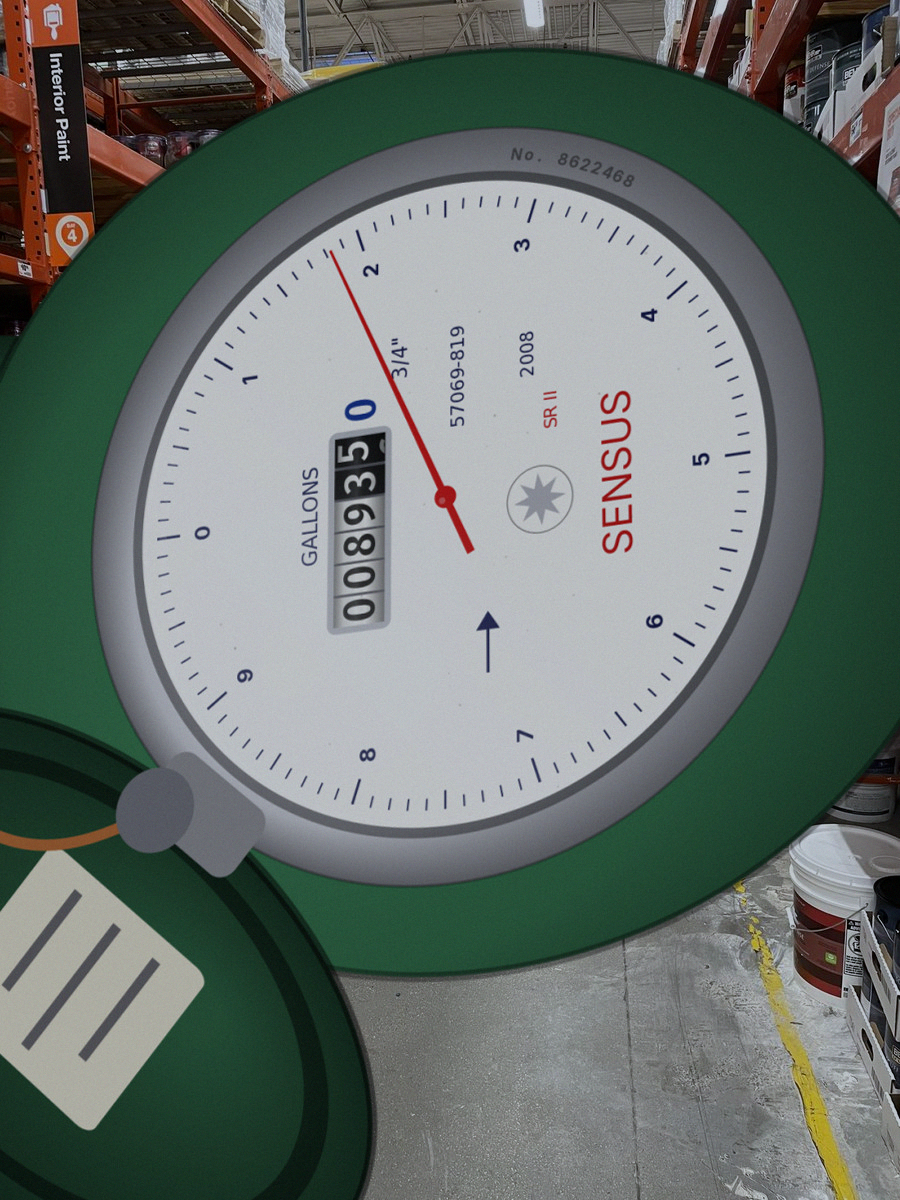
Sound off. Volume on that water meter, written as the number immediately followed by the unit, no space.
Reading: 89351.8gal
